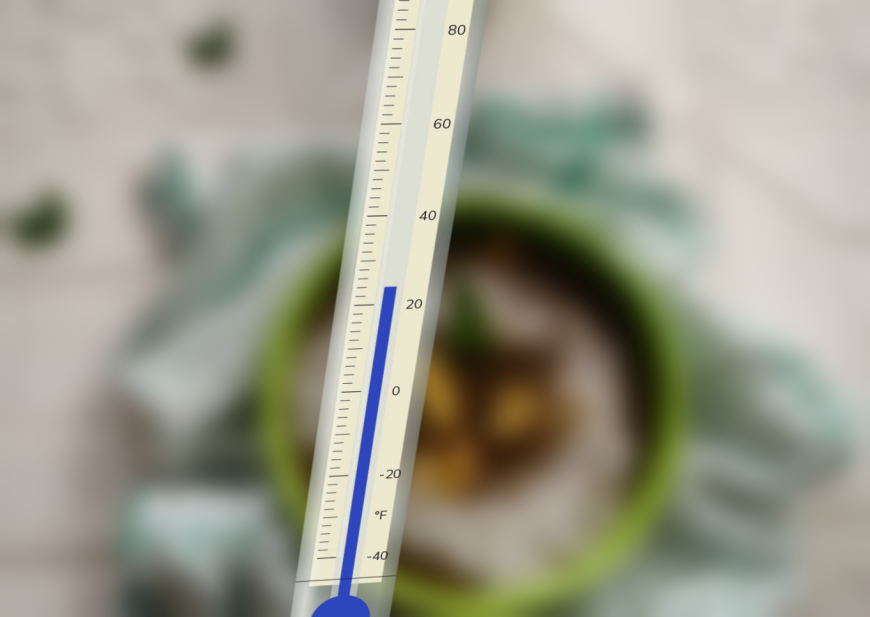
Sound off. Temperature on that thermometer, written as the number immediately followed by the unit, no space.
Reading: 24°F
